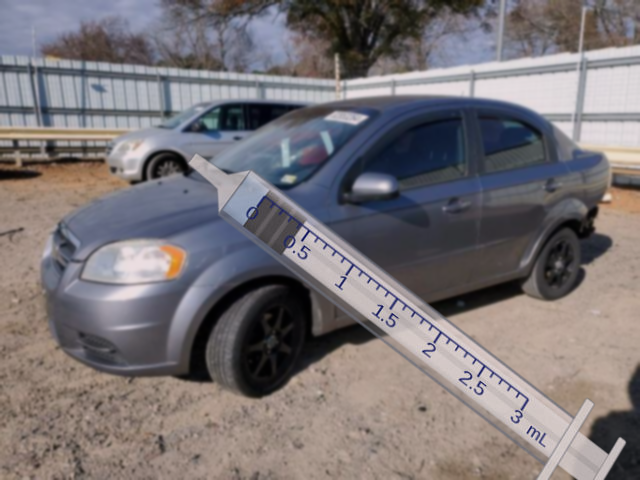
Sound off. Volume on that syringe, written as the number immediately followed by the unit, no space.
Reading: 0mL
